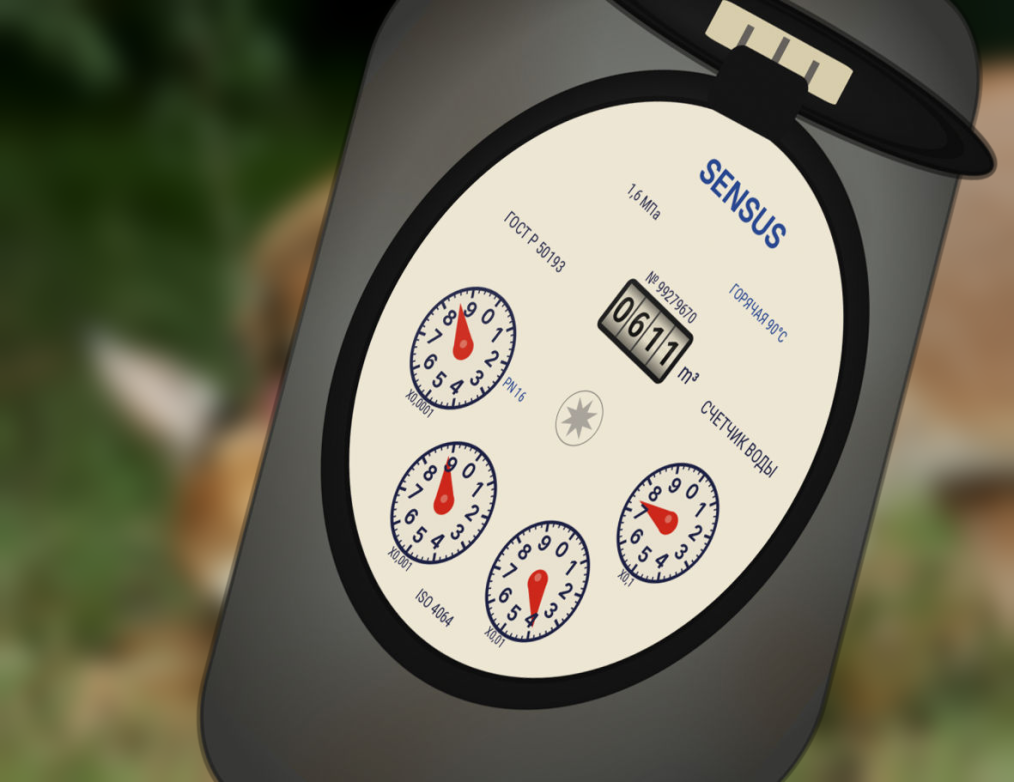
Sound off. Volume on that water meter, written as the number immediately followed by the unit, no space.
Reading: 611.7388m³
